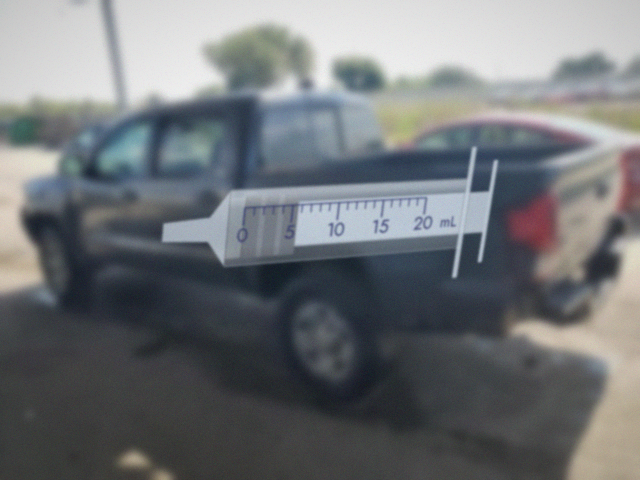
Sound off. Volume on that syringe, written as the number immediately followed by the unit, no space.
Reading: 0mL
